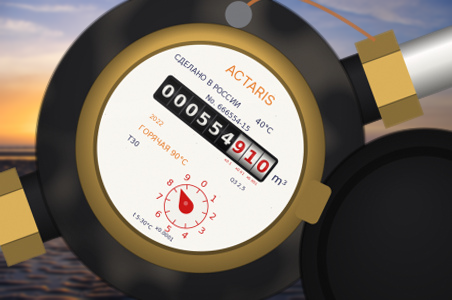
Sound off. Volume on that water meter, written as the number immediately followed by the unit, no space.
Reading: 554.9108m³
